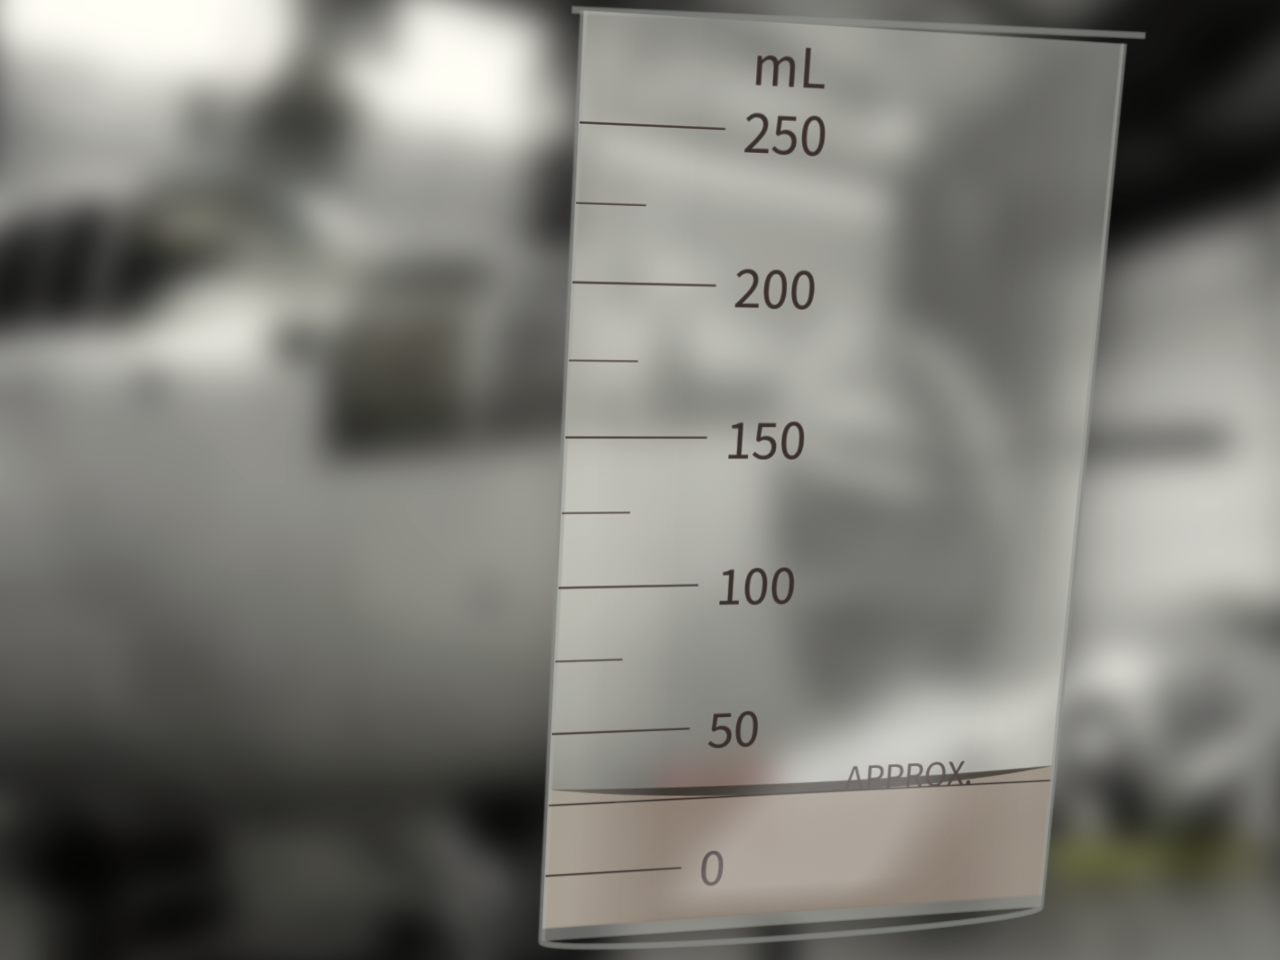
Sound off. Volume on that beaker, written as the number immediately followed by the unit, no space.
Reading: 25mL
